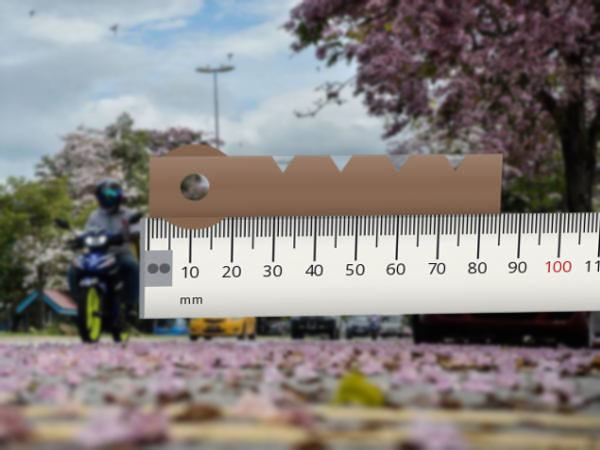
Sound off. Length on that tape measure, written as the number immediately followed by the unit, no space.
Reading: 85mm
